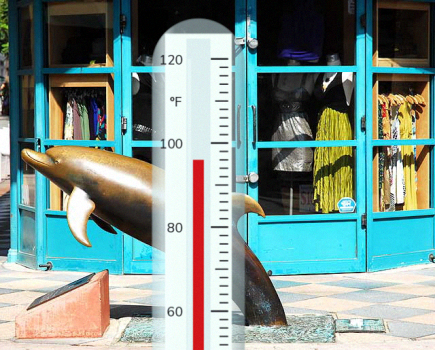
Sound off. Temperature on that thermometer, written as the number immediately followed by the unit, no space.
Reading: 96°F
